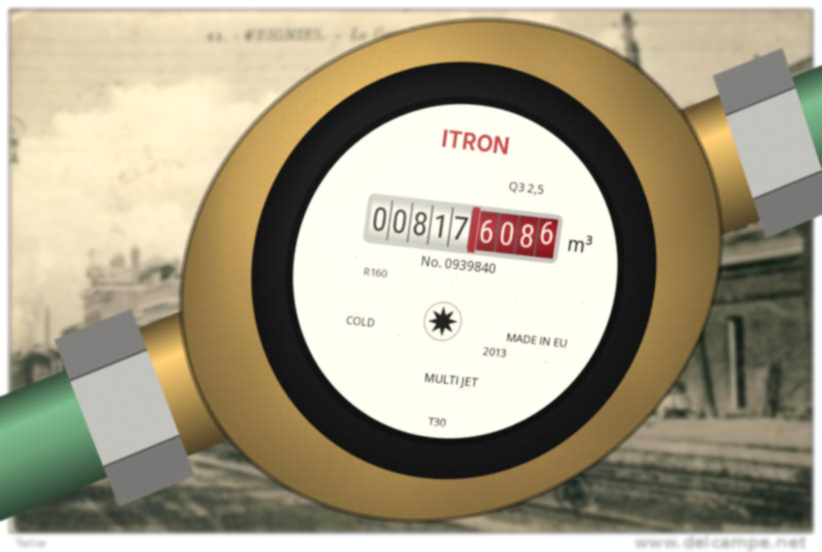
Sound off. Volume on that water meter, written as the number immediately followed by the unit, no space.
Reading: 817.6086m³
